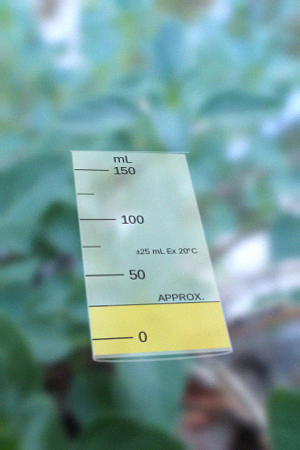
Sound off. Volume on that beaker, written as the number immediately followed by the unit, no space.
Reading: 25mL
